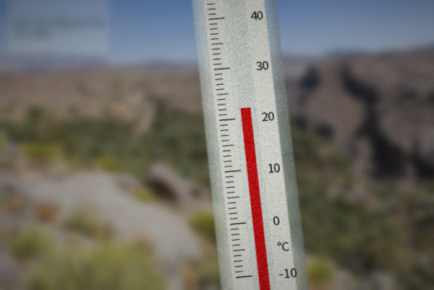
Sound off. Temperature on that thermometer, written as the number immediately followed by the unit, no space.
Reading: 22°C
